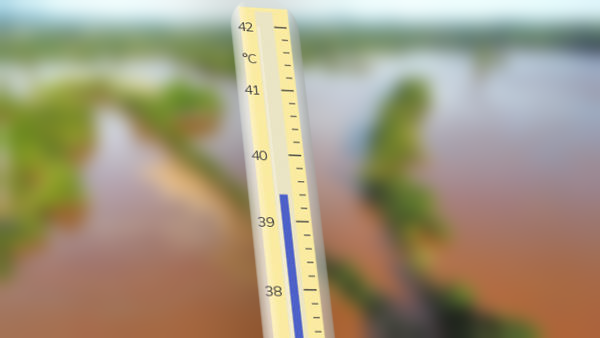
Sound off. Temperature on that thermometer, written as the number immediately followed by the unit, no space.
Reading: 39.4°C
